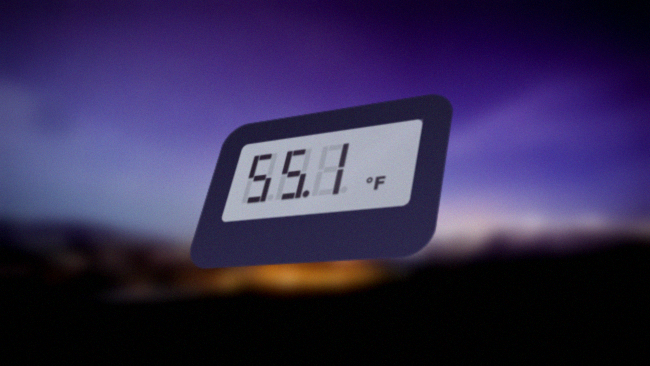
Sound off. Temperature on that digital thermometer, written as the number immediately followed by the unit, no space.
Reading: 55.1°F
